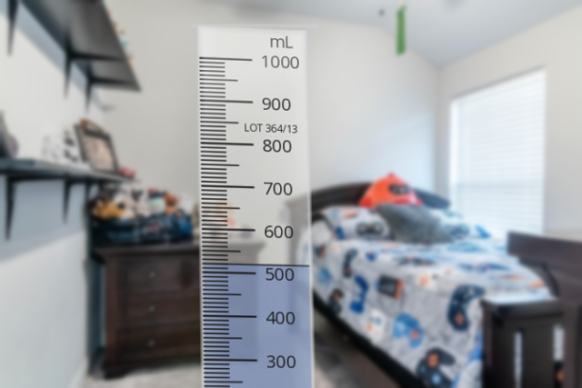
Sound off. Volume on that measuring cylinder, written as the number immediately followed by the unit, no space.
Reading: 520mL
